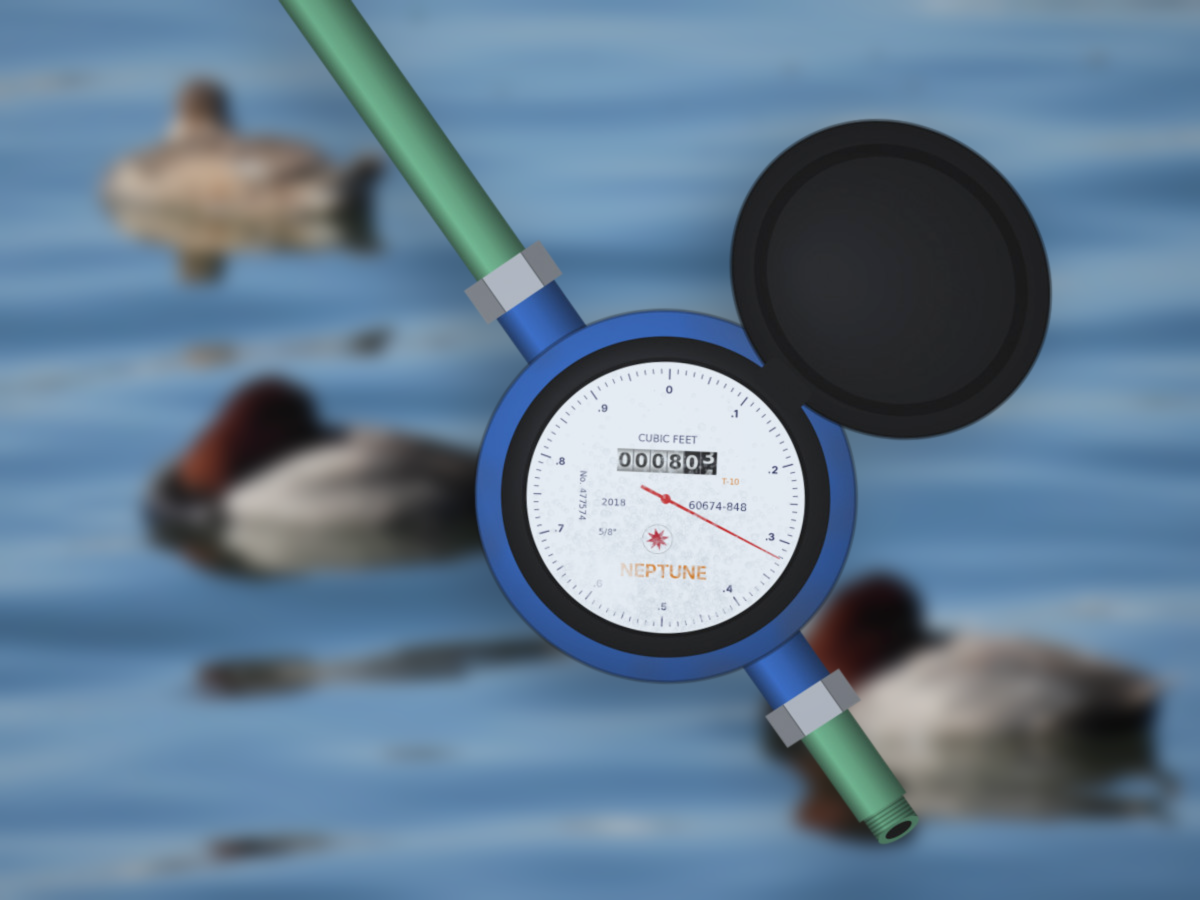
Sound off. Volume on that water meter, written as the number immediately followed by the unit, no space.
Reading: 803.32ft³
